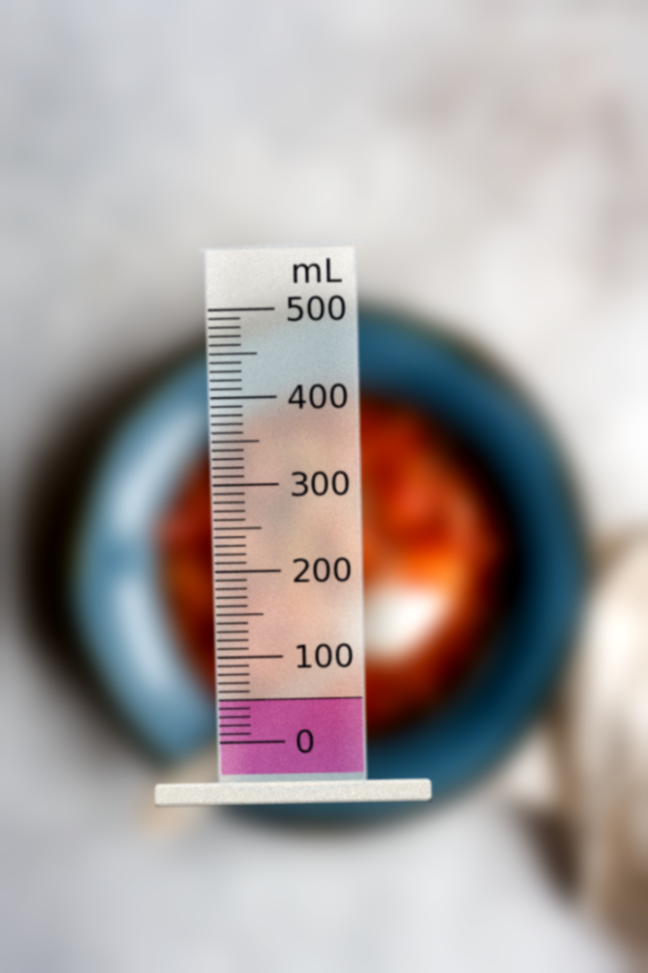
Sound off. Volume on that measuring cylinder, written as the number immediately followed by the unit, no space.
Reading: 50mL
